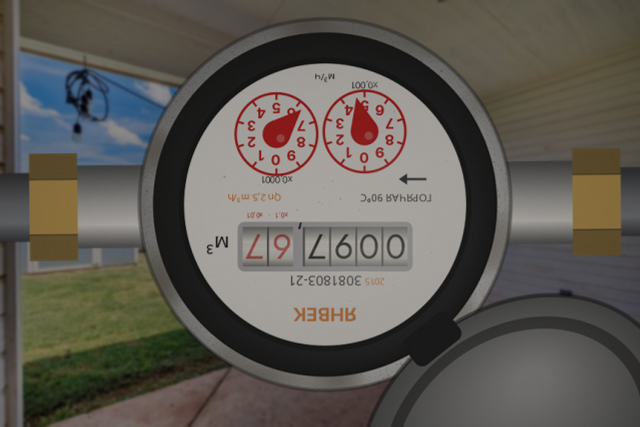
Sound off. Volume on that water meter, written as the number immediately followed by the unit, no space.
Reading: 97.6746m³
